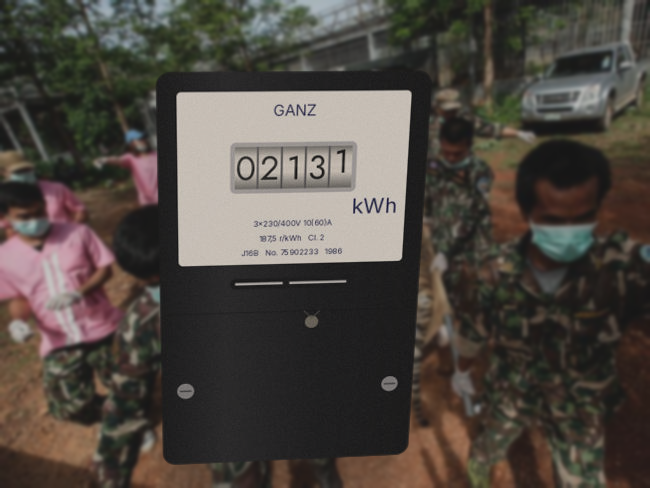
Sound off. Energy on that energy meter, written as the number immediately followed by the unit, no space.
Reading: 2131kWh
